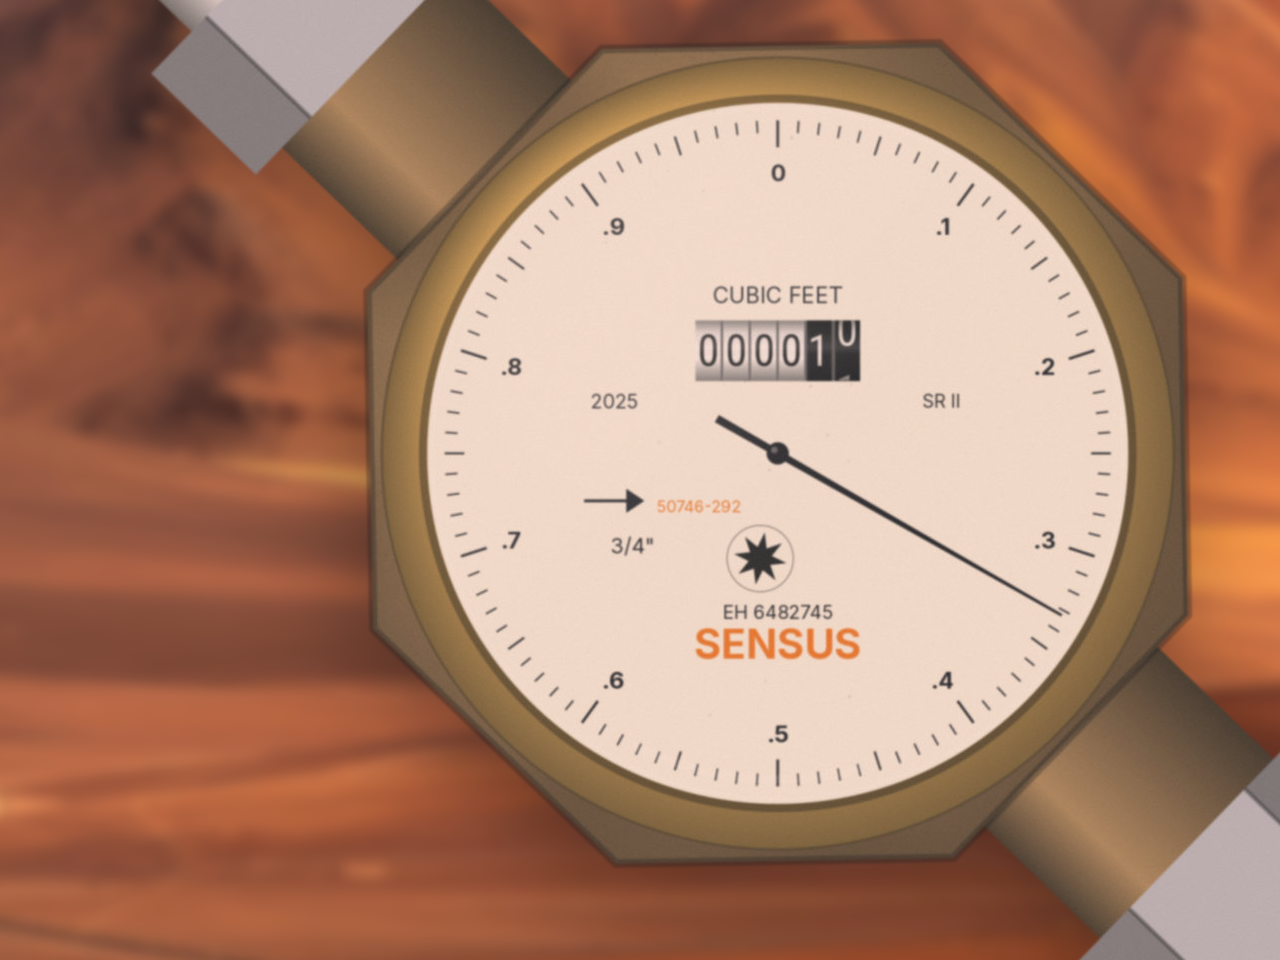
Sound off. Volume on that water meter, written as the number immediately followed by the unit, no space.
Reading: 10.33ft³
